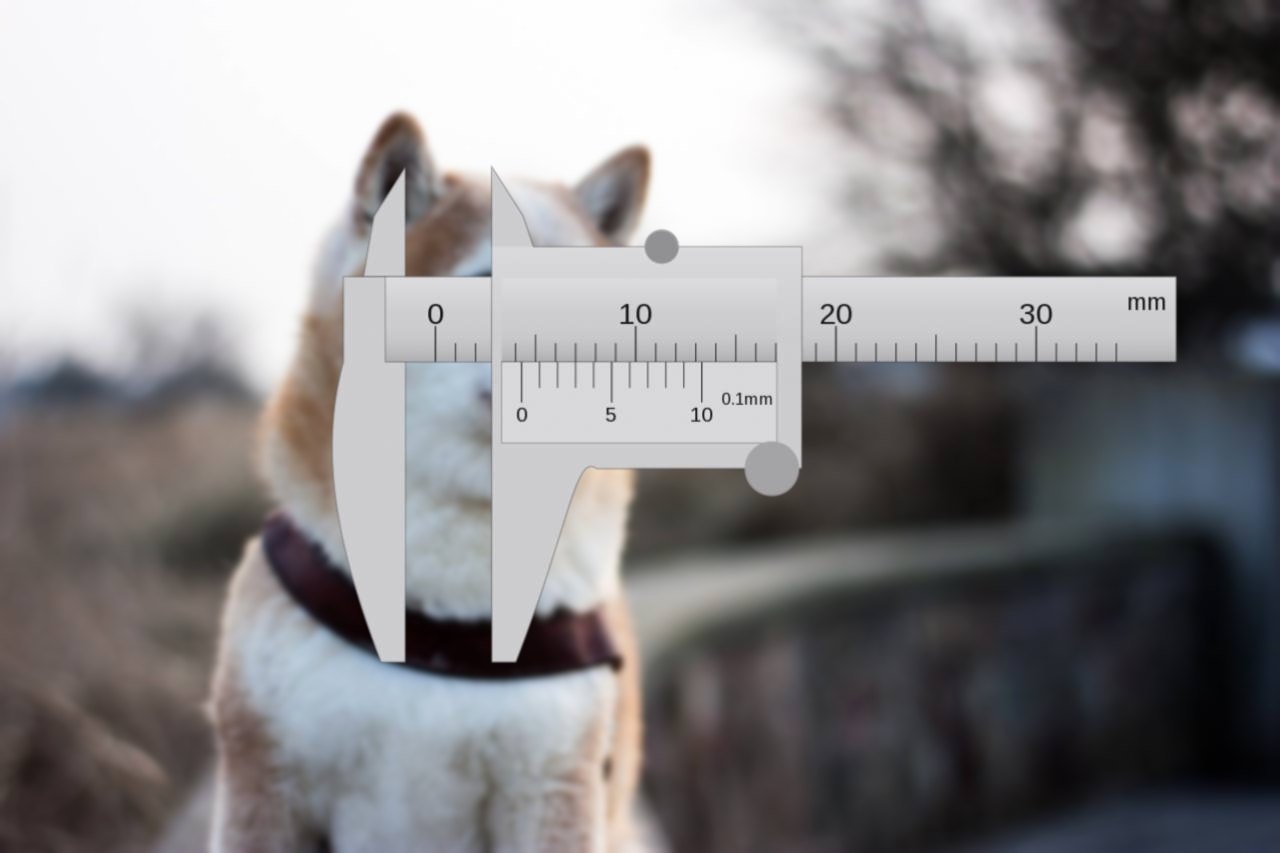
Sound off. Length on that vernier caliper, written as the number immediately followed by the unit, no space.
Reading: 4.3mm
